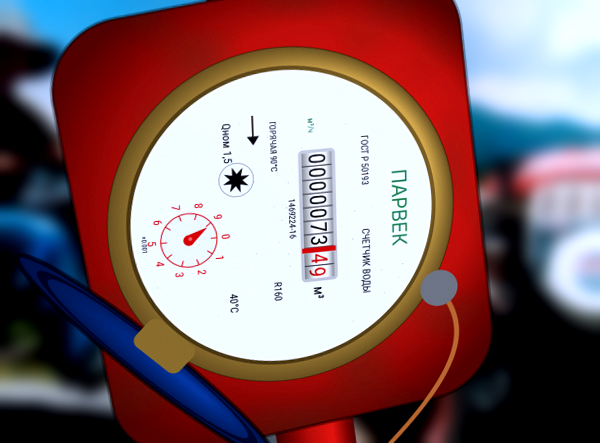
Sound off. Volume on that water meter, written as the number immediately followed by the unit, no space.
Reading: 73.489m³
